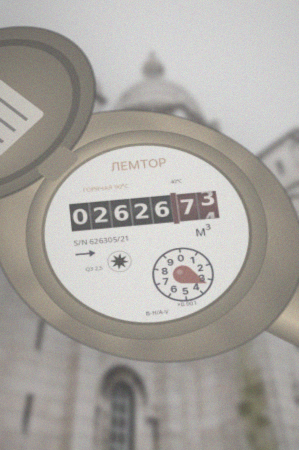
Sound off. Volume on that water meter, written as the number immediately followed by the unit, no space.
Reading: 2626.733m³
